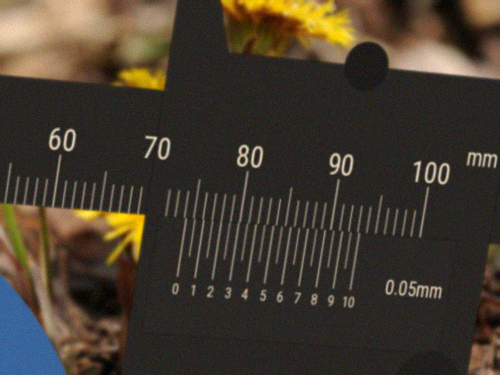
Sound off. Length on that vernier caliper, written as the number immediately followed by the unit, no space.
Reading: 74.2mm
